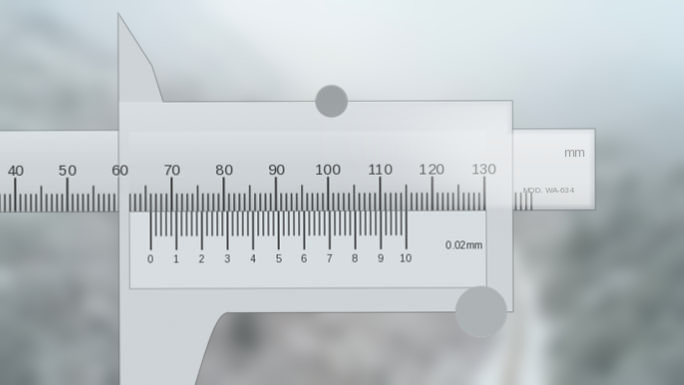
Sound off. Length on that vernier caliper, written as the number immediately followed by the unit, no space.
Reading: 66.0mm
